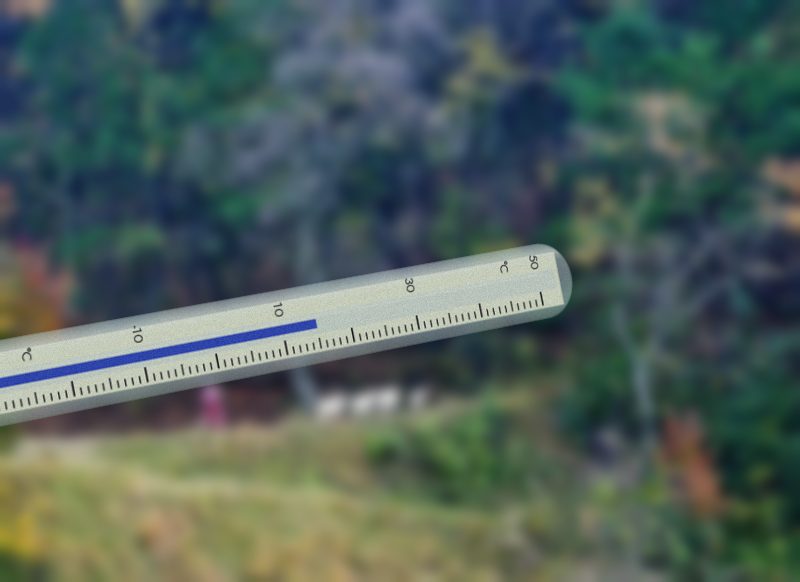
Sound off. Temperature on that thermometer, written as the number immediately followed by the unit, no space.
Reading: 15°C
